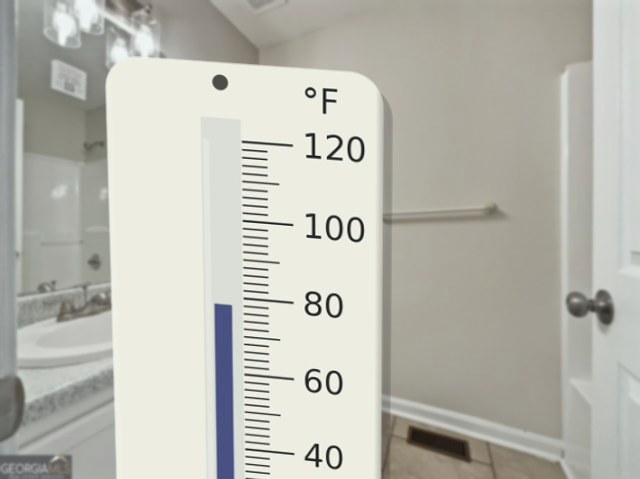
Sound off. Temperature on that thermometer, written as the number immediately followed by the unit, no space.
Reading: 78°F
